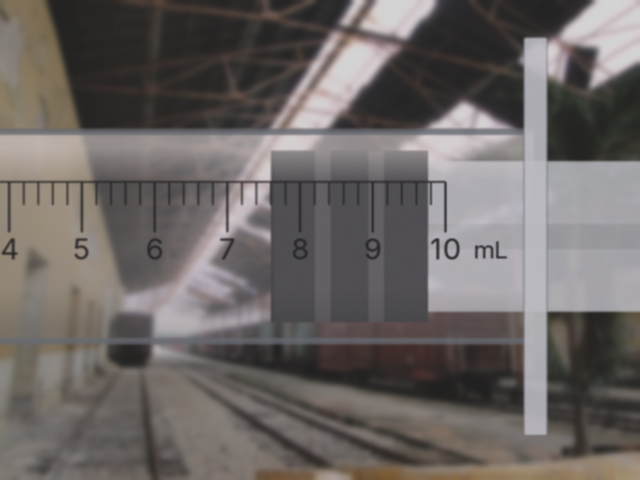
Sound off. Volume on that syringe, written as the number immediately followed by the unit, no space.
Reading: 7.6mL
